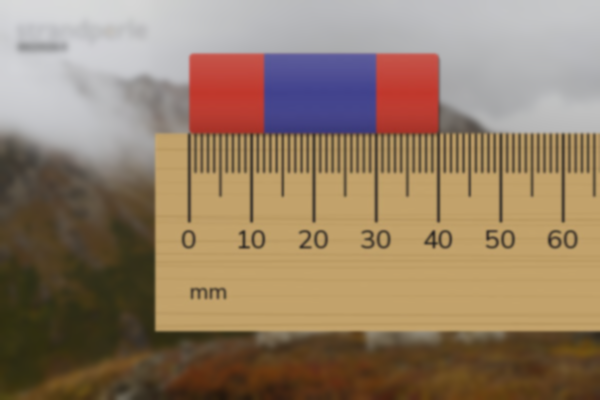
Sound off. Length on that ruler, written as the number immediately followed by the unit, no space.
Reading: 40mm
